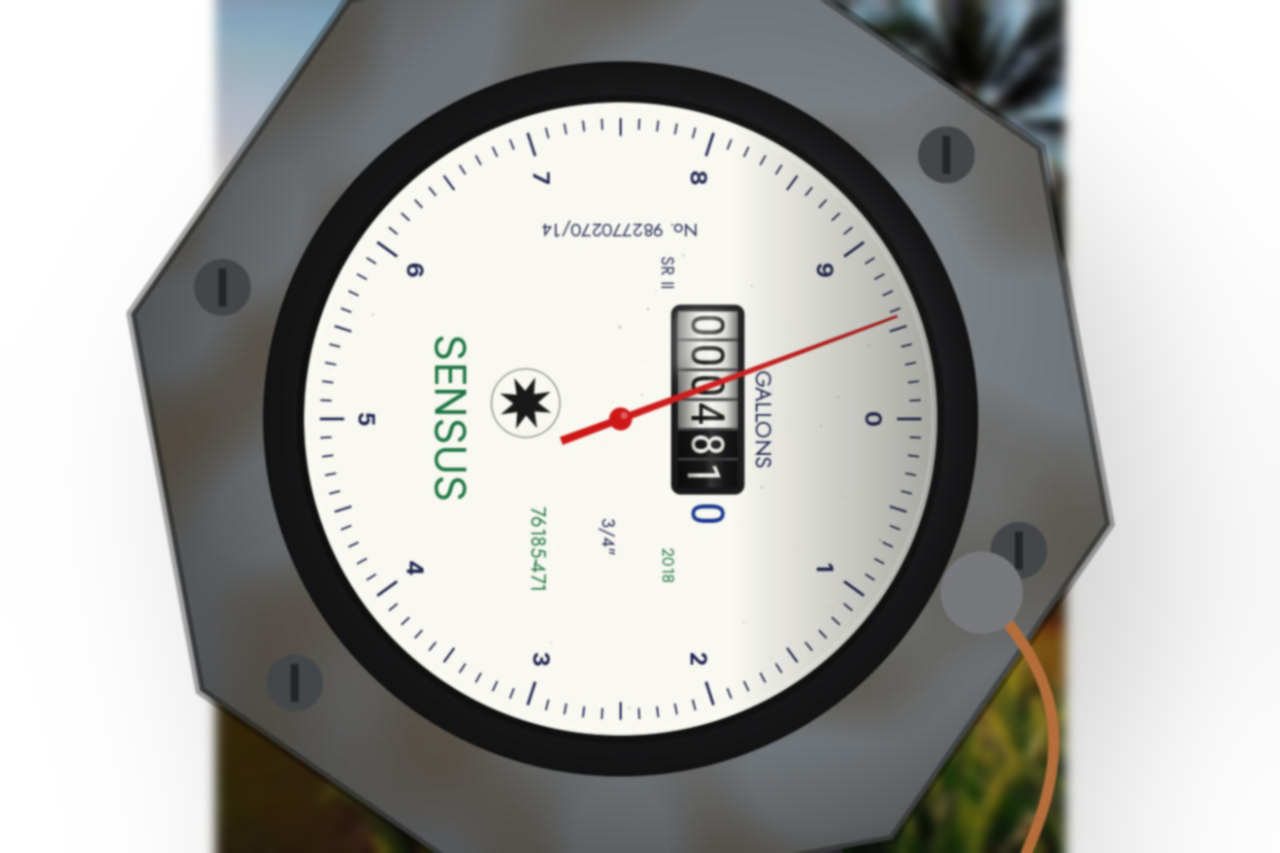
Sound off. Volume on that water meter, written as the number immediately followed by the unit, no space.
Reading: 4809.4gal
